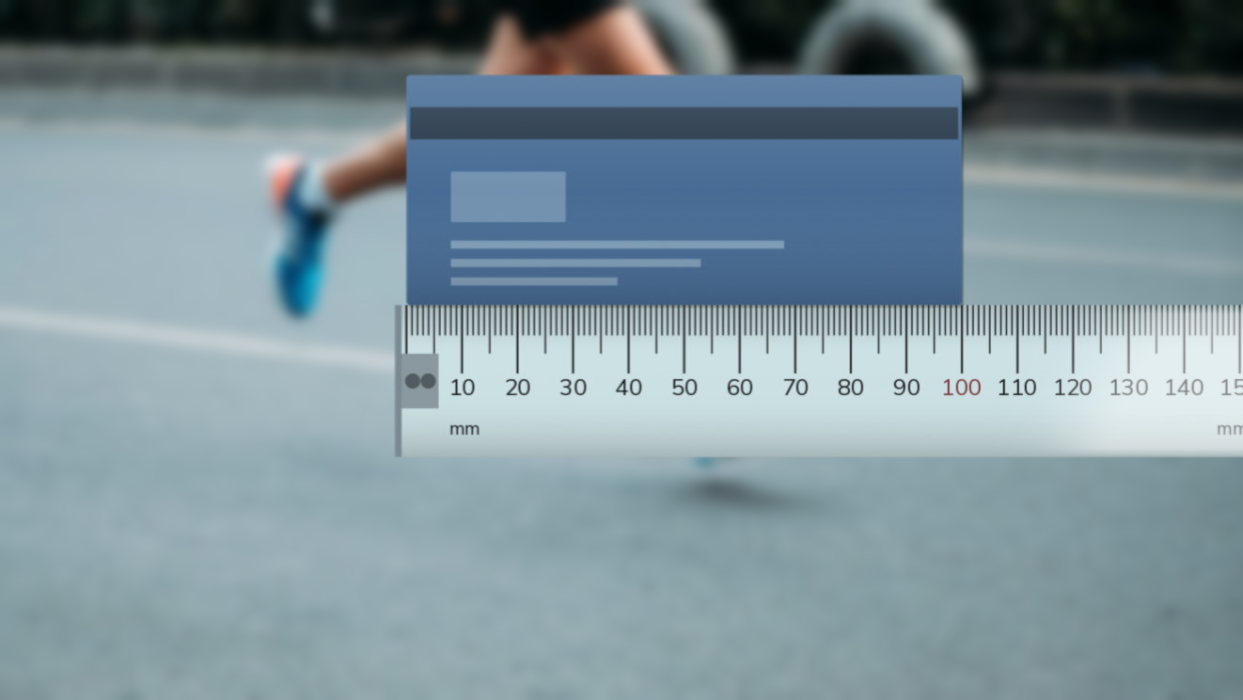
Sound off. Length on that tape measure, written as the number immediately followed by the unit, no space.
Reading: 100mm
